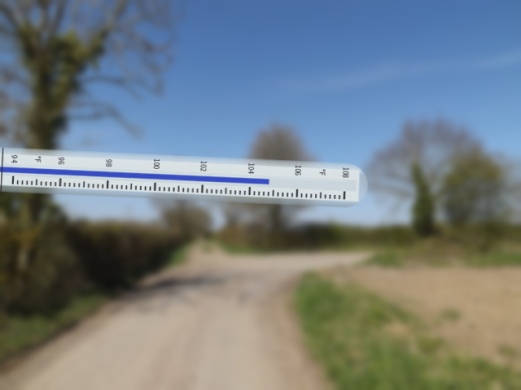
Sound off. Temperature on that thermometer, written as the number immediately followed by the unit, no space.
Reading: 104.8°F
